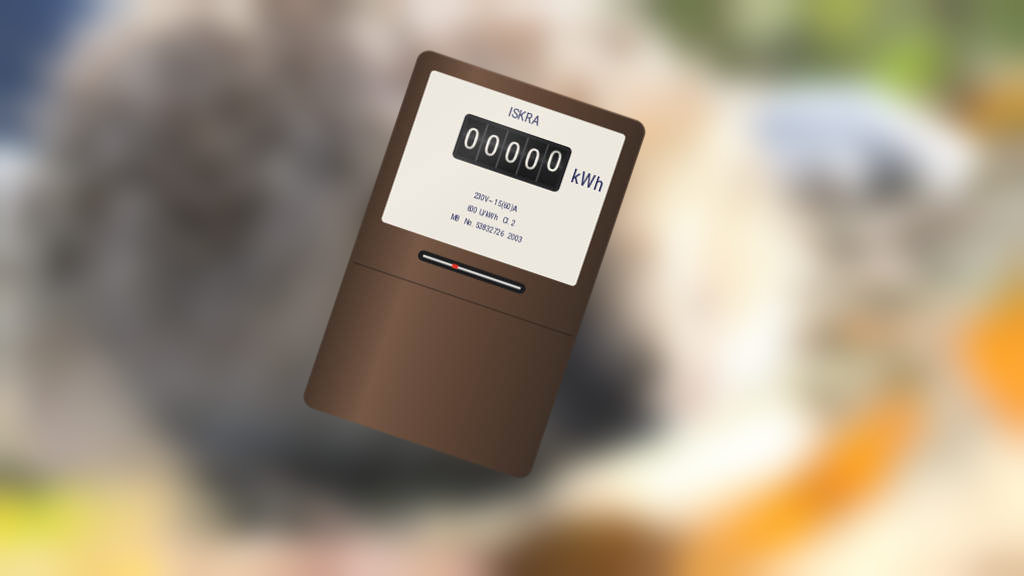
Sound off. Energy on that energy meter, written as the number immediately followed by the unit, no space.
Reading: 0kWh
